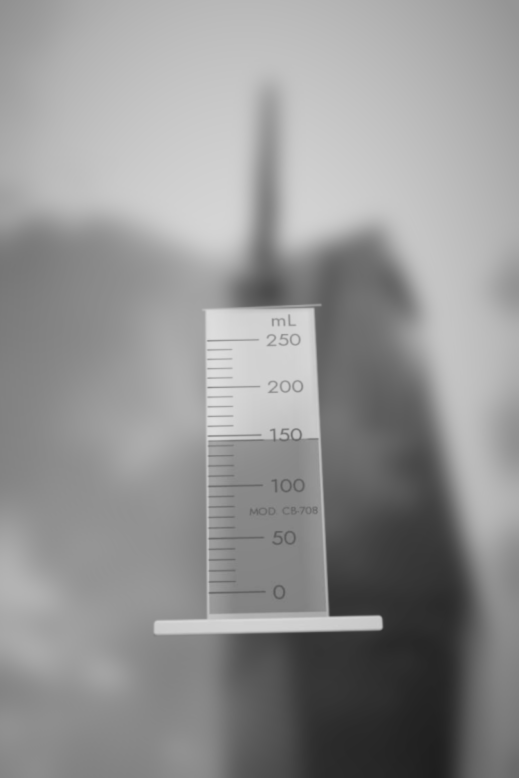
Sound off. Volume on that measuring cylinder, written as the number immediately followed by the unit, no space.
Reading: 145mL
